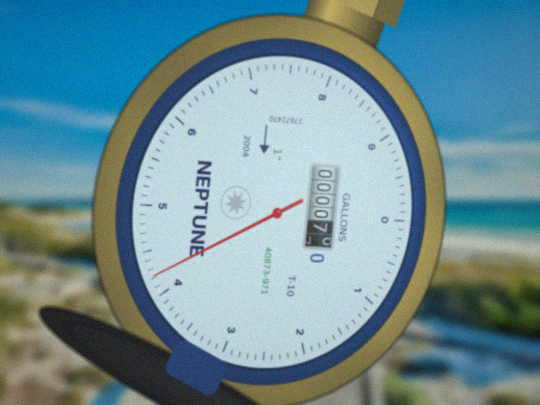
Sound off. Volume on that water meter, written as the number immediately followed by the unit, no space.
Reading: 764.2gal
